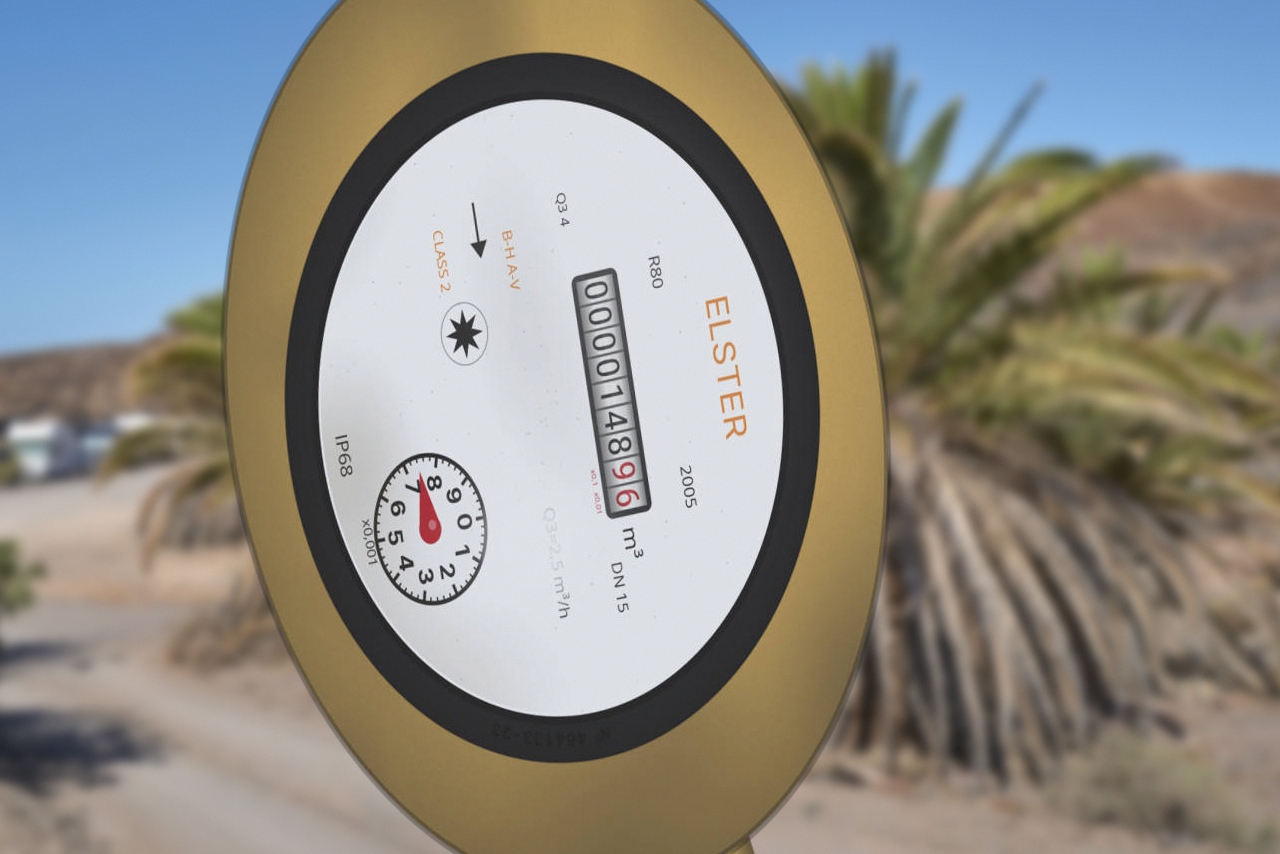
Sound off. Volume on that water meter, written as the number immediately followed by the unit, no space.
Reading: 148.967m³
